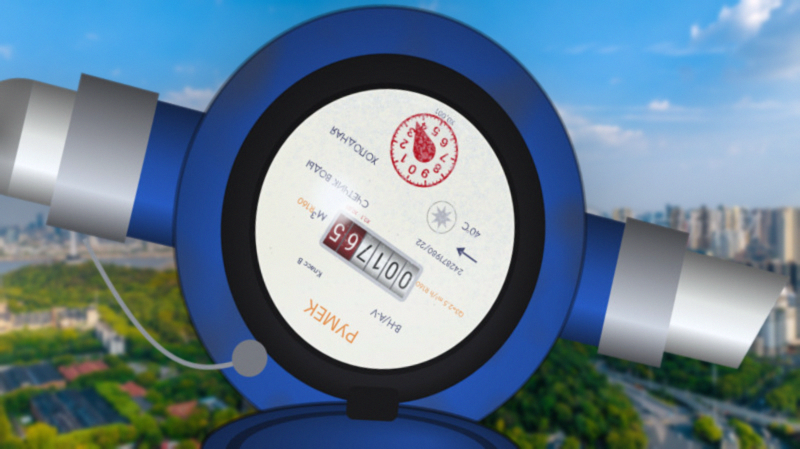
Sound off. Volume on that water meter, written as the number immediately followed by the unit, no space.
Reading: 17.653m³
